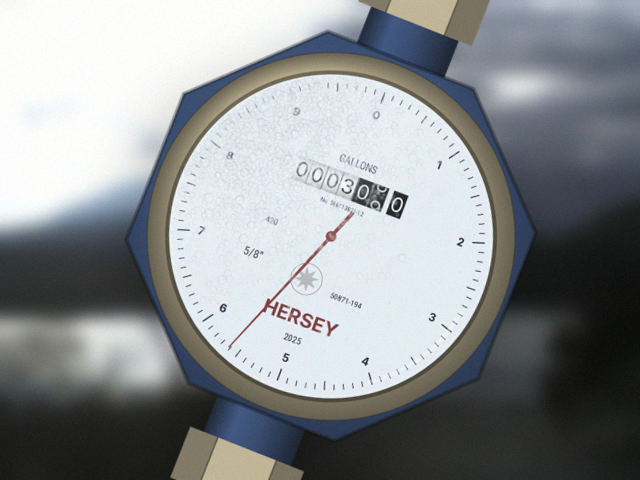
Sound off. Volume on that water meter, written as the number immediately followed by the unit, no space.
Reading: 3085.6gal
